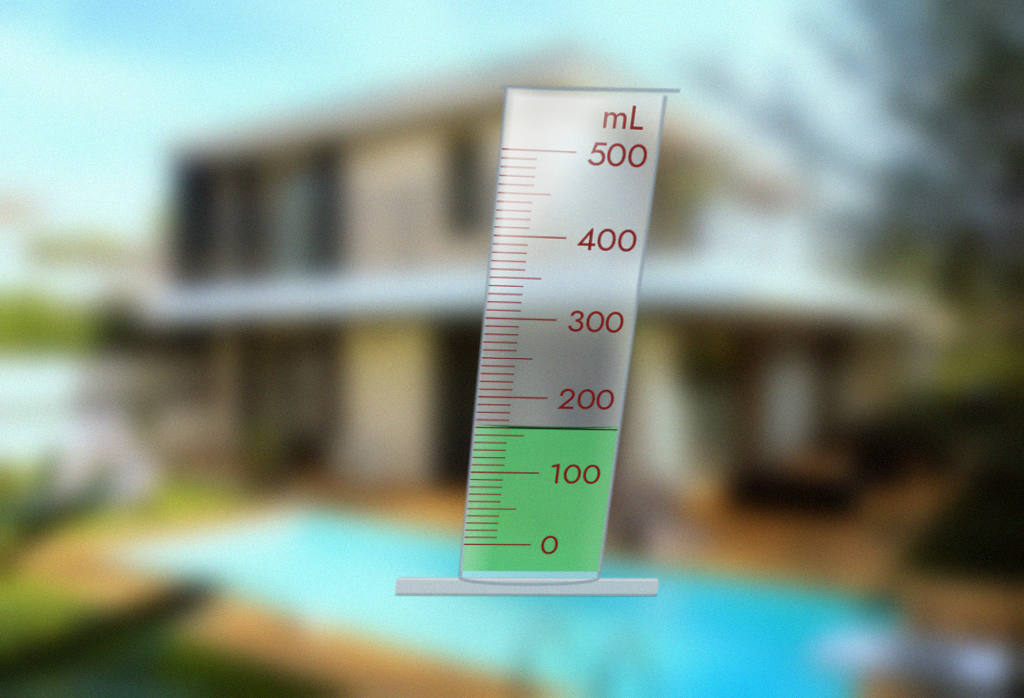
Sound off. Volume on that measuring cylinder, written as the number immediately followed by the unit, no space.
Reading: 160mL
